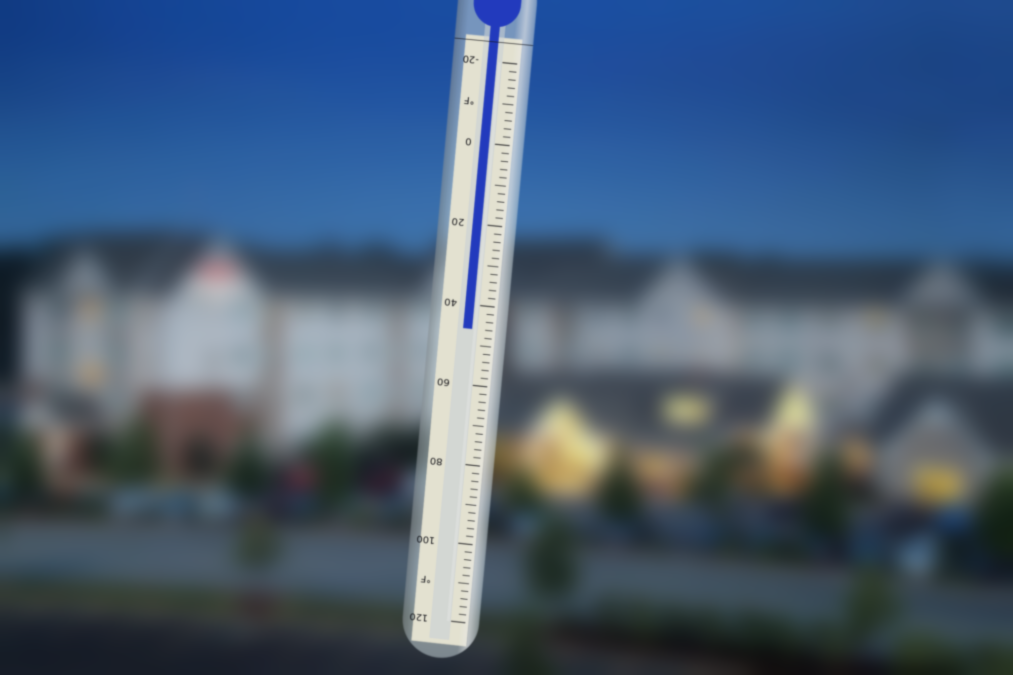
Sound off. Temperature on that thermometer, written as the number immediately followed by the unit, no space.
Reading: 46°F
